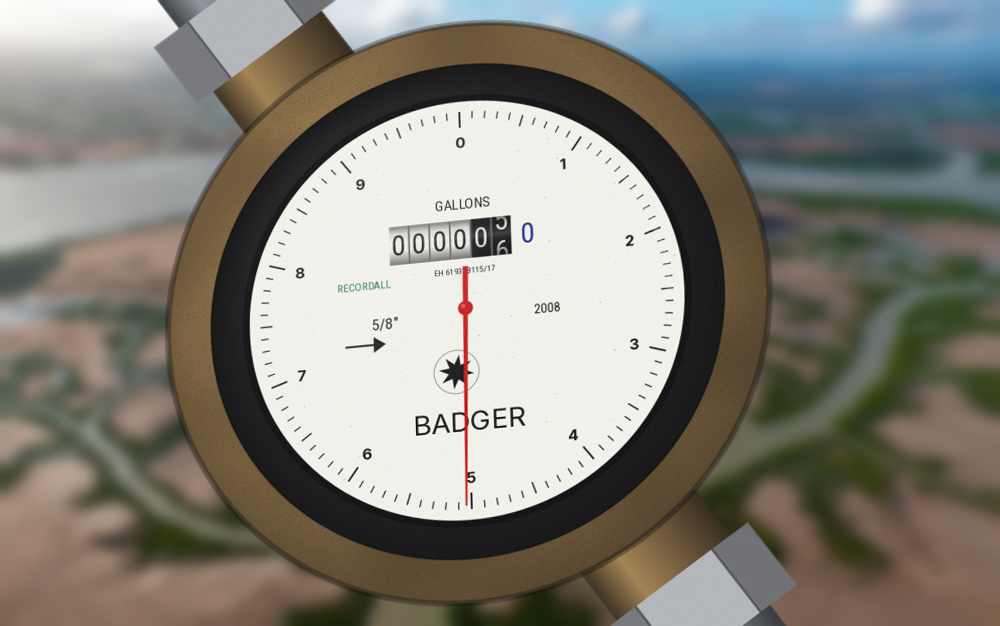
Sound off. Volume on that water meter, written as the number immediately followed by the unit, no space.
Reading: 55.0gal
